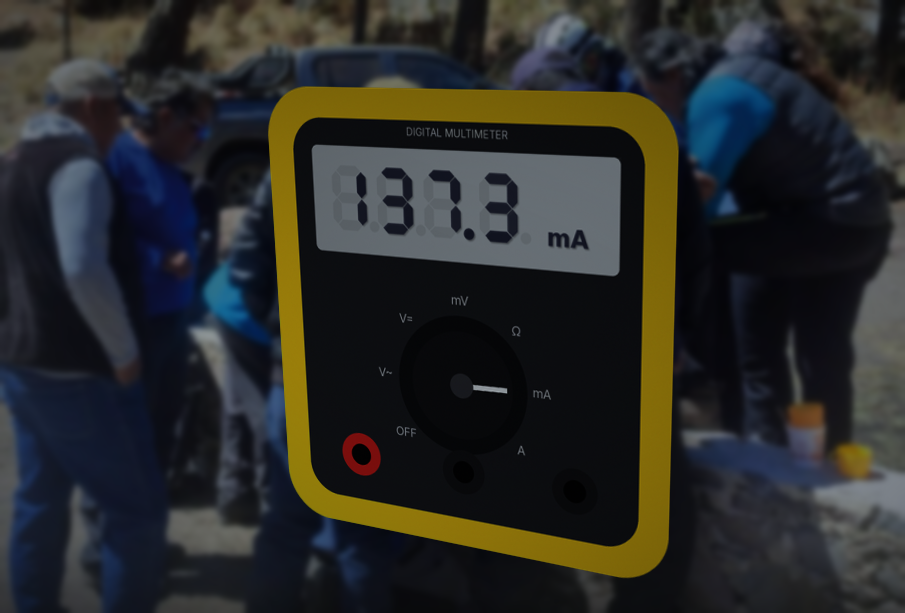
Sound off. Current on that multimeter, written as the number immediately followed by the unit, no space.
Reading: 137.3mA
